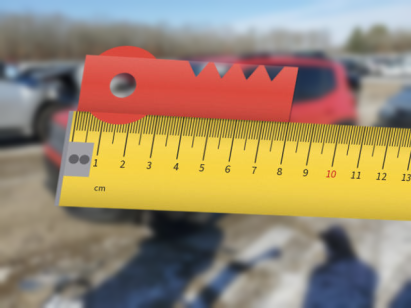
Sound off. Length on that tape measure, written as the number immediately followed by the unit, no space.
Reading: 8cm
